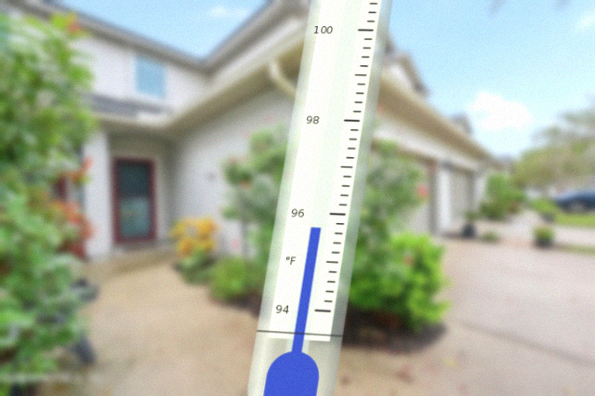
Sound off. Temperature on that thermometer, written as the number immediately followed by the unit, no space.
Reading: 95.7°F
